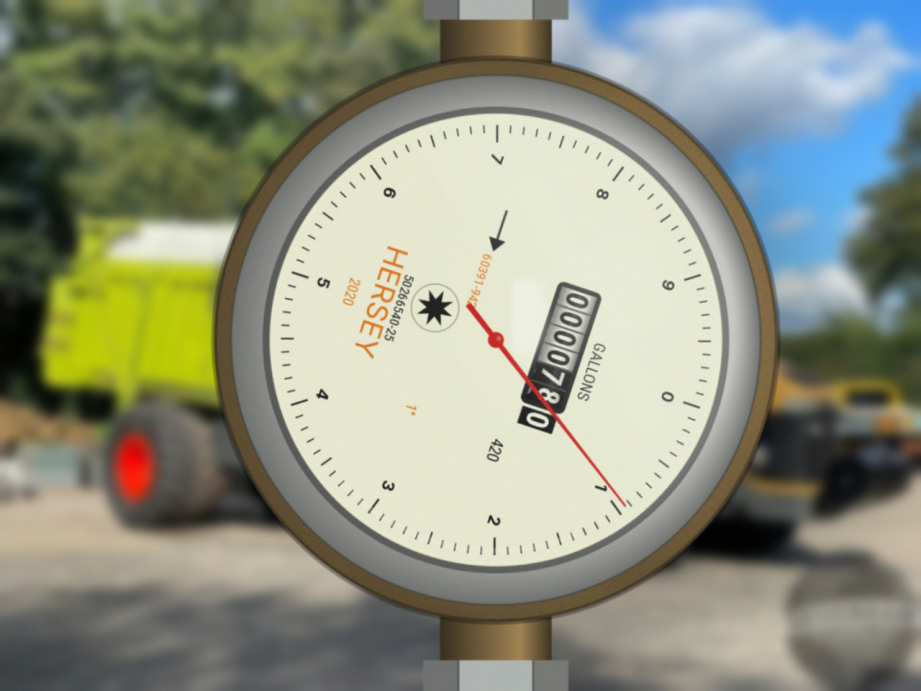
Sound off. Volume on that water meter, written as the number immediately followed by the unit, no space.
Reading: 780.9gal
